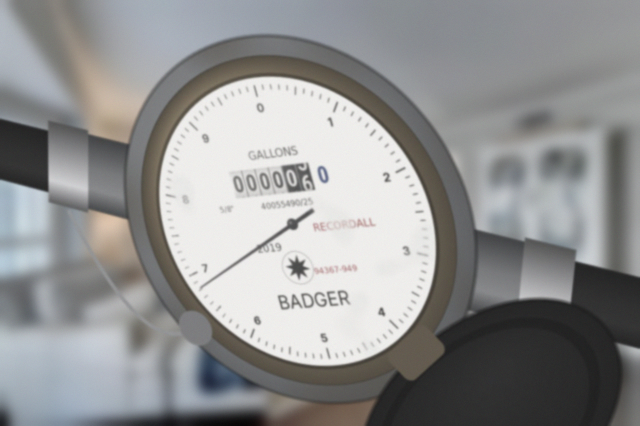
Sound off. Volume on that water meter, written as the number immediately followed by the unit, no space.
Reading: 56.8gal
